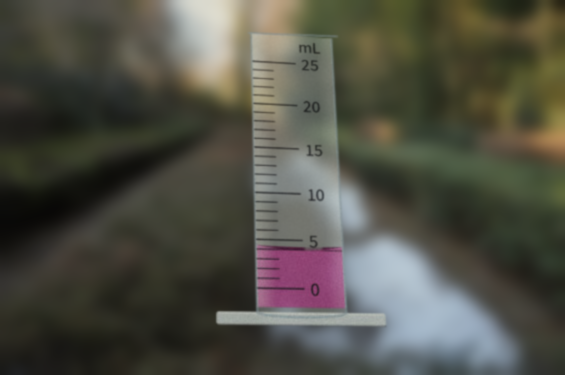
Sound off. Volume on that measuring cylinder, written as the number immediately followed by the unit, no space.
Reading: 4mL
